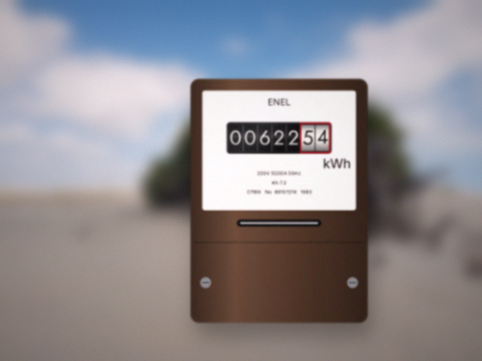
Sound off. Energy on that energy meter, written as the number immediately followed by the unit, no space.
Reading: 622.54kWh
